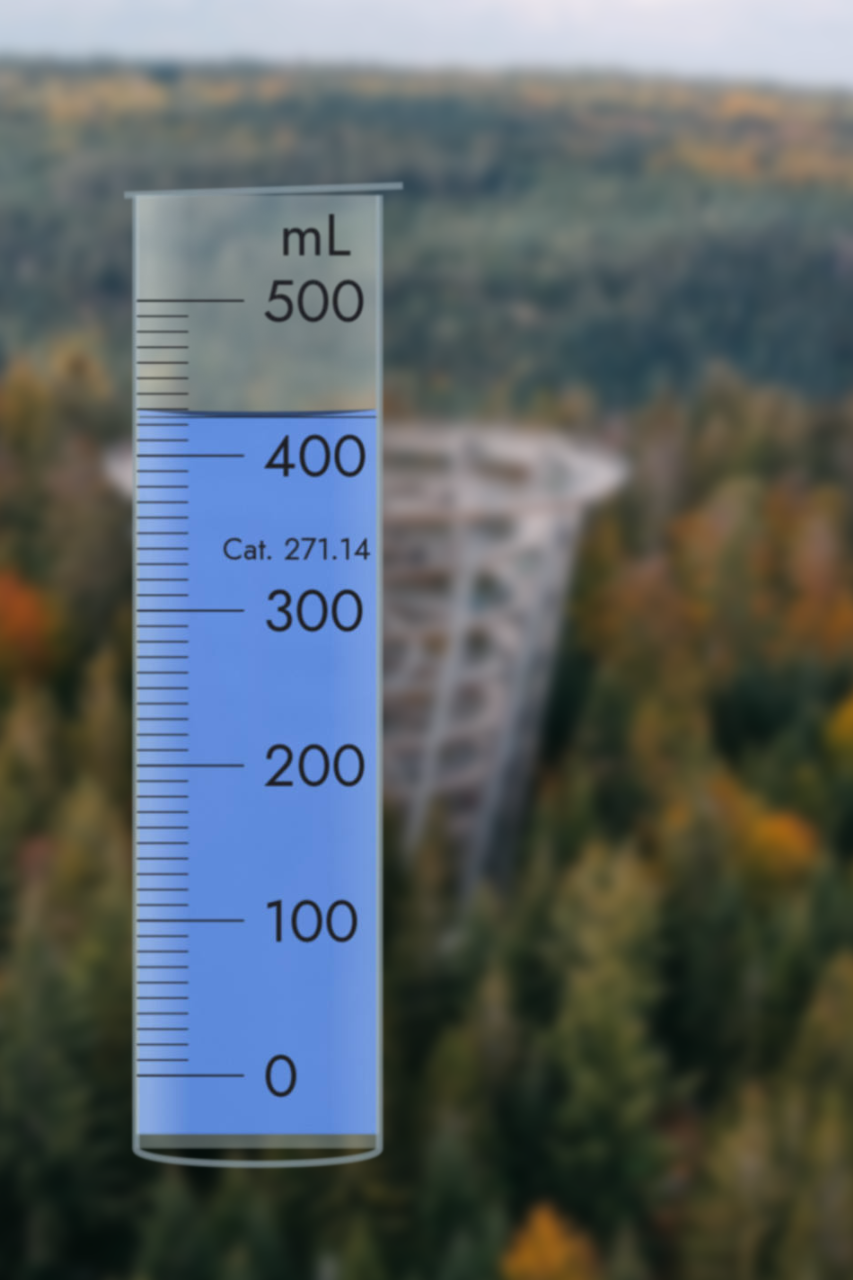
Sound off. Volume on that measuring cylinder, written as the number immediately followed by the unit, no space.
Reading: 425mL
